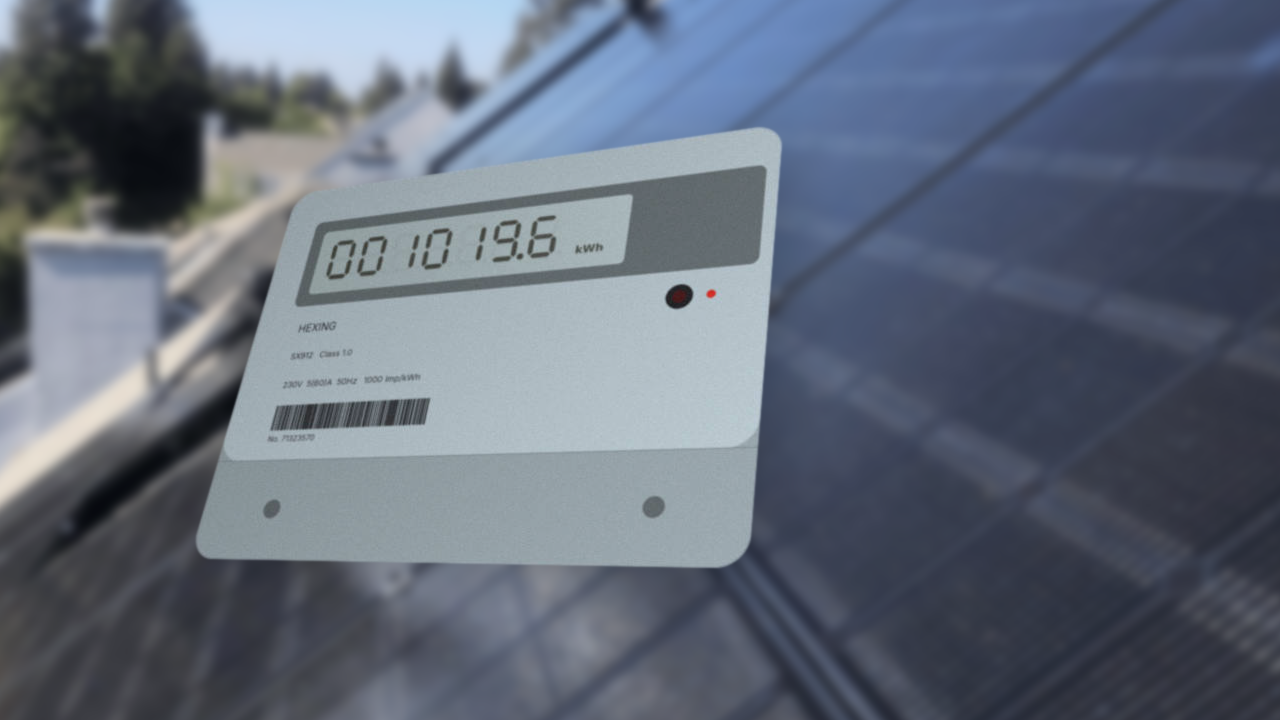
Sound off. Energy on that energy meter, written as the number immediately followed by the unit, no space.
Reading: 1019.6kWh
